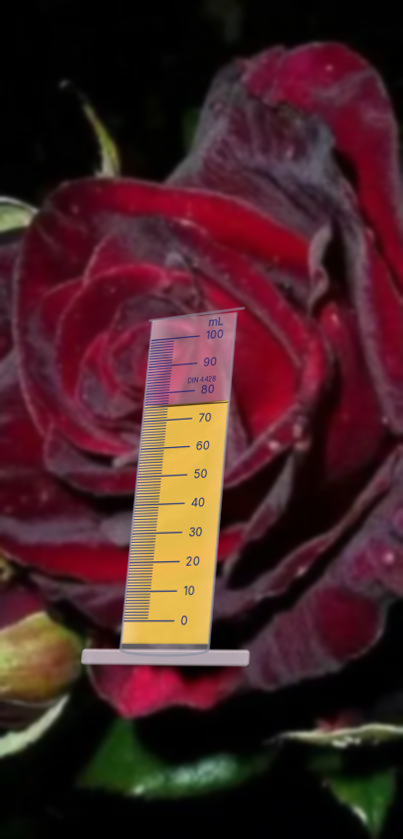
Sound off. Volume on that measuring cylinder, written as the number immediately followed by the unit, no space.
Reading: 75mL
